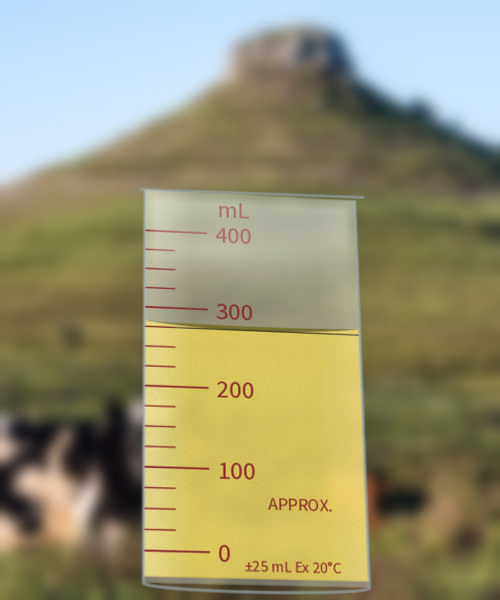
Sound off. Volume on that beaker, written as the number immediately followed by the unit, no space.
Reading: 275mL
